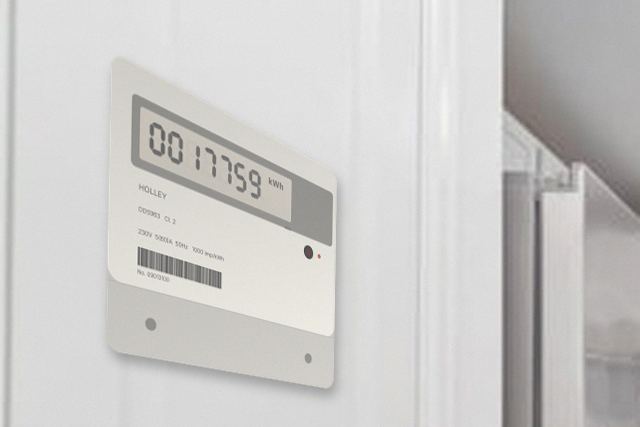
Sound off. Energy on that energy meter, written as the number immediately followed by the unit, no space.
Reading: 17759kWh
